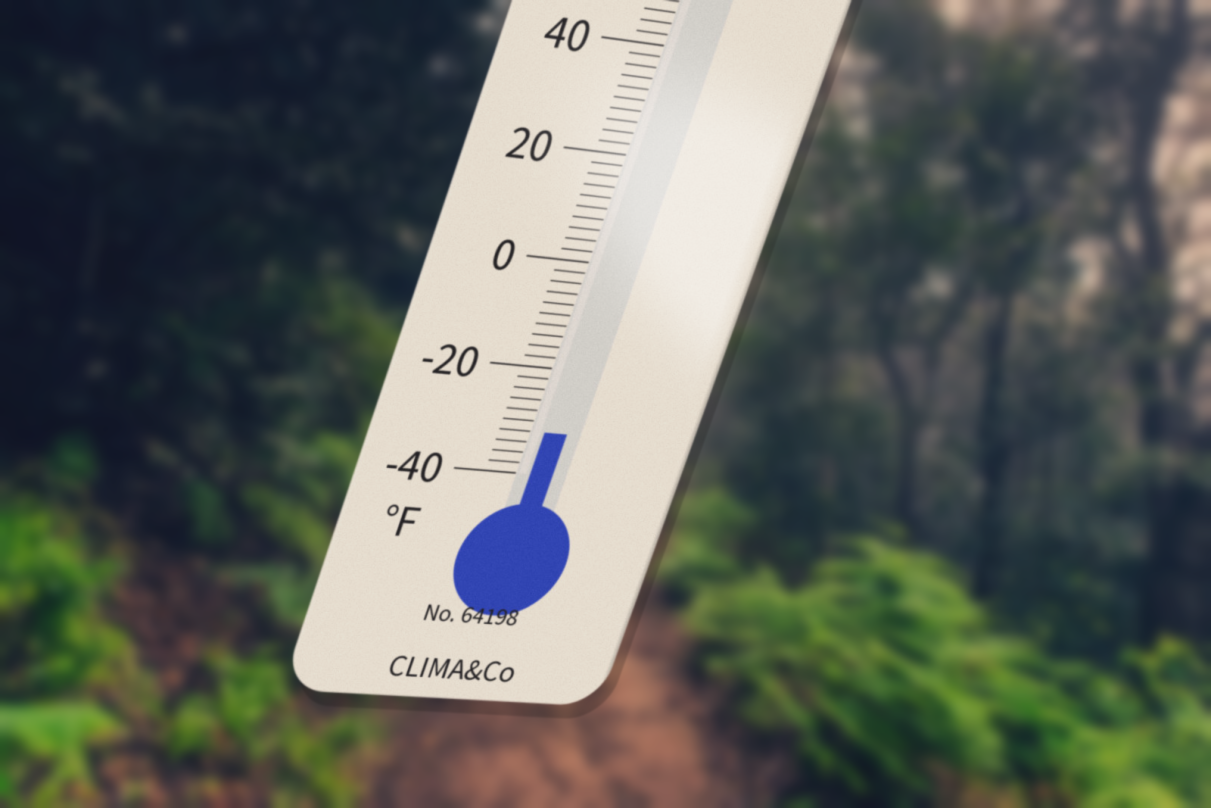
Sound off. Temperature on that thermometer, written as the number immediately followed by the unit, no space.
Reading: -32°F
